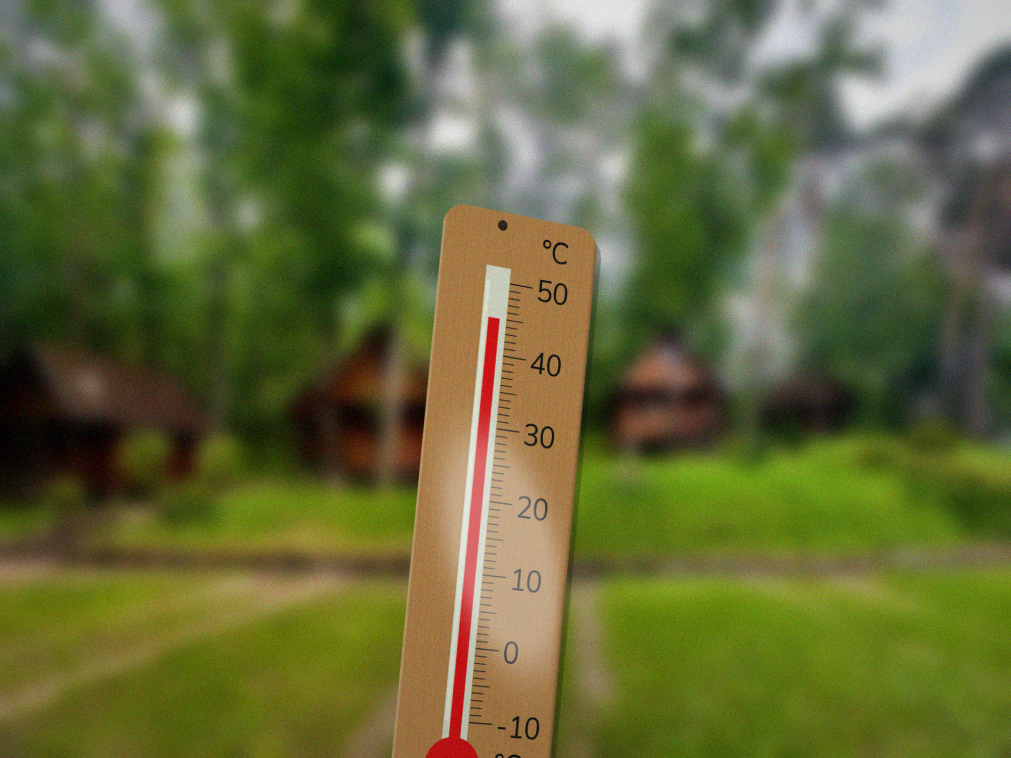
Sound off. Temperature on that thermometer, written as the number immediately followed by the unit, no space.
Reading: 45°C
